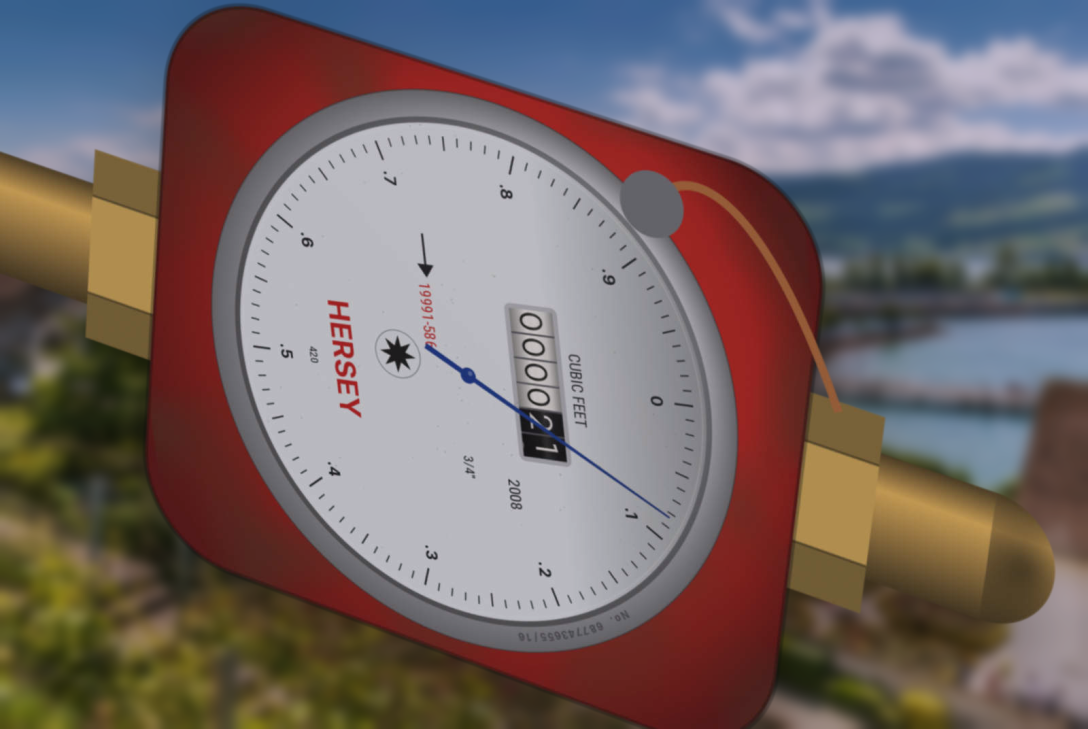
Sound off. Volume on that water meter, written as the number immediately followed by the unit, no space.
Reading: 21.08ft³
